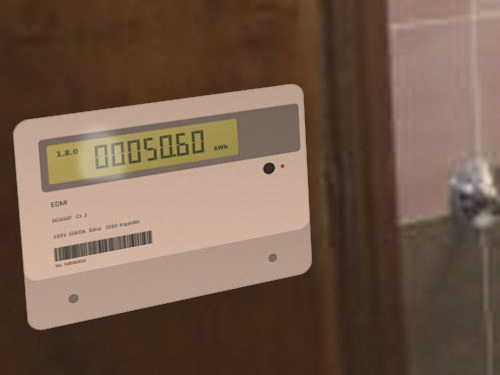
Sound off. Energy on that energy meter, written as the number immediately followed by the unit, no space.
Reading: 50.60kWh
